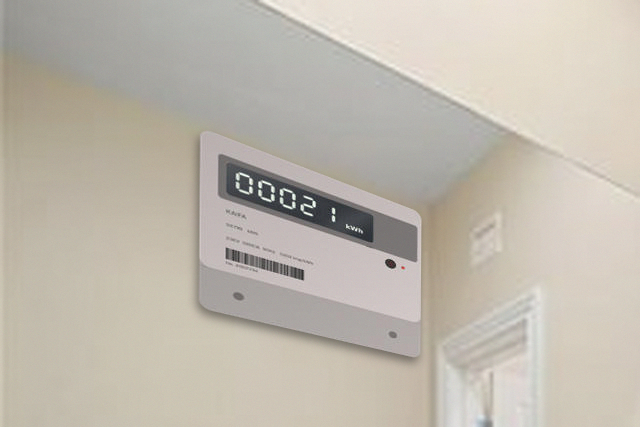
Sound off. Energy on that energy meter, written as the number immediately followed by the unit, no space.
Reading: 21kWh
